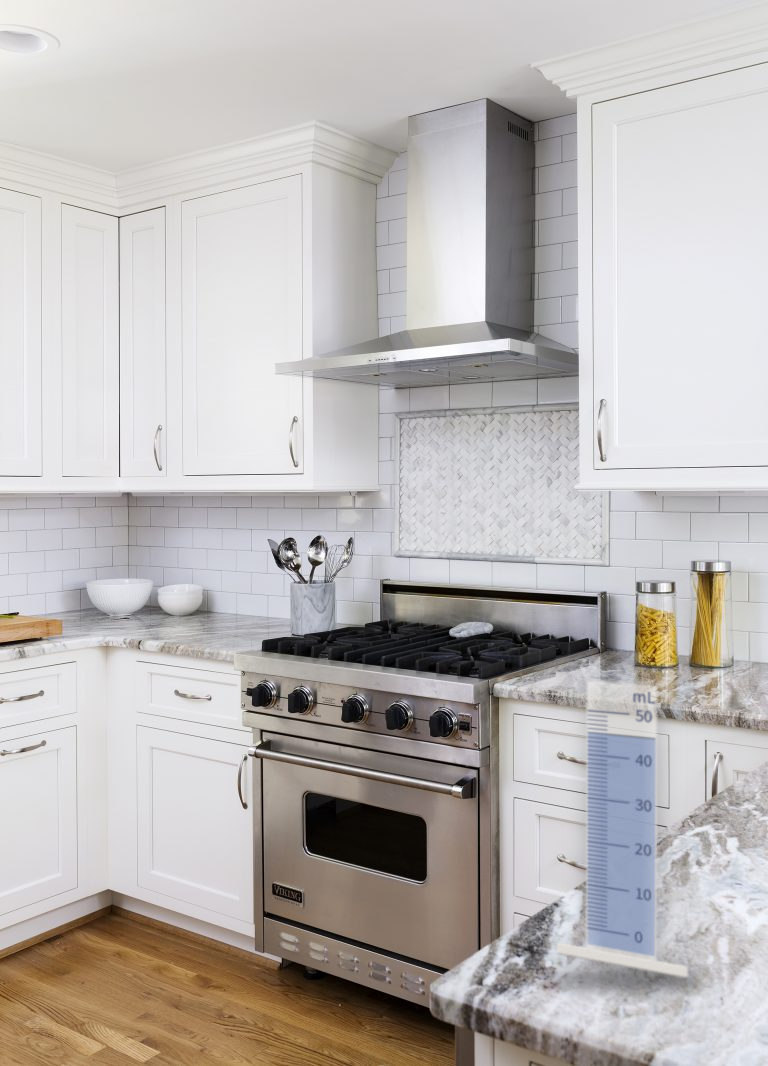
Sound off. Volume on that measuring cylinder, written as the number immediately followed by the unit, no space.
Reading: 45mL
